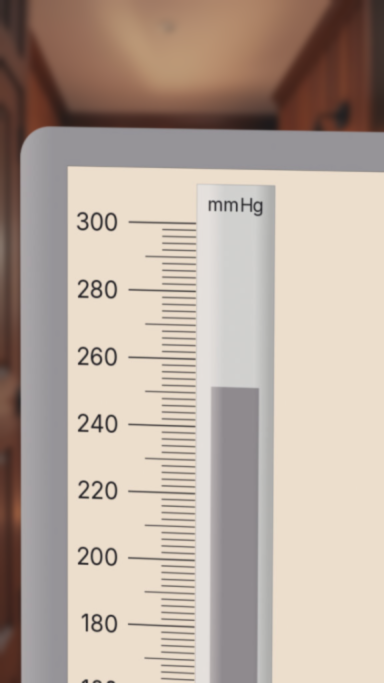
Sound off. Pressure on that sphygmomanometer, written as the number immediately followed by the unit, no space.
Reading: 252mmHg
